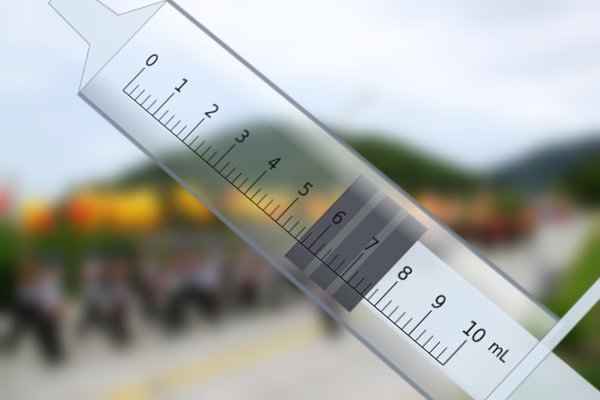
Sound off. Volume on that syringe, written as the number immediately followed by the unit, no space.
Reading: 5.7mL
